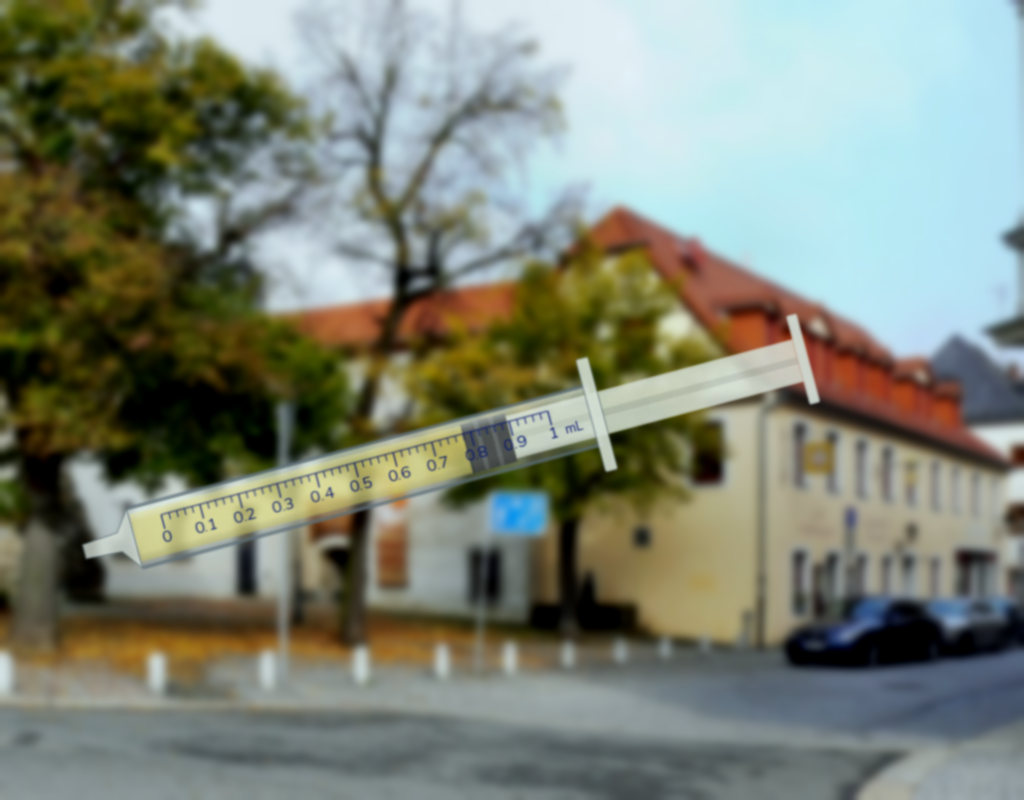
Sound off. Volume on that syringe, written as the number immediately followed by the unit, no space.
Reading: 0.78mL
